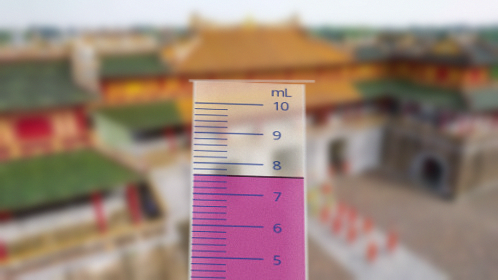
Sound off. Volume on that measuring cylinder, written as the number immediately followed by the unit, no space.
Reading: 7.6mL
